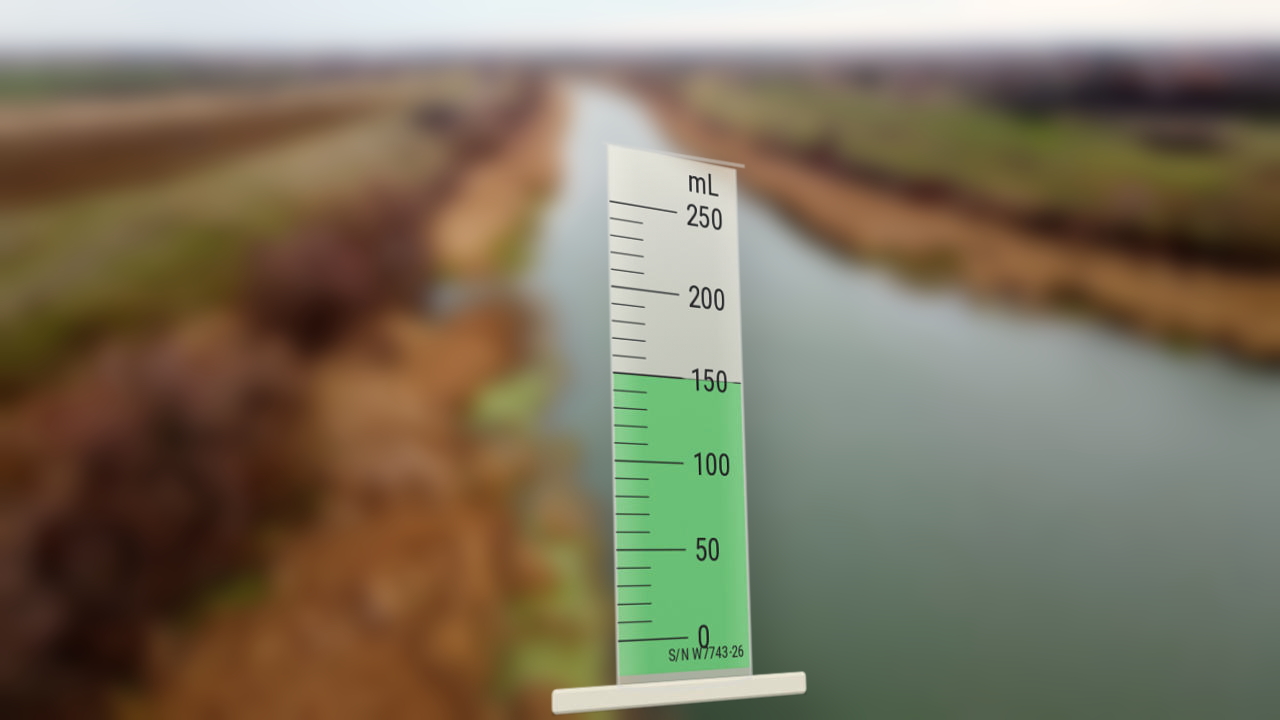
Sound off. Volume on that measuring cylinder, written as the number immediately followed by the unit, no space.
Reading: 150mL
